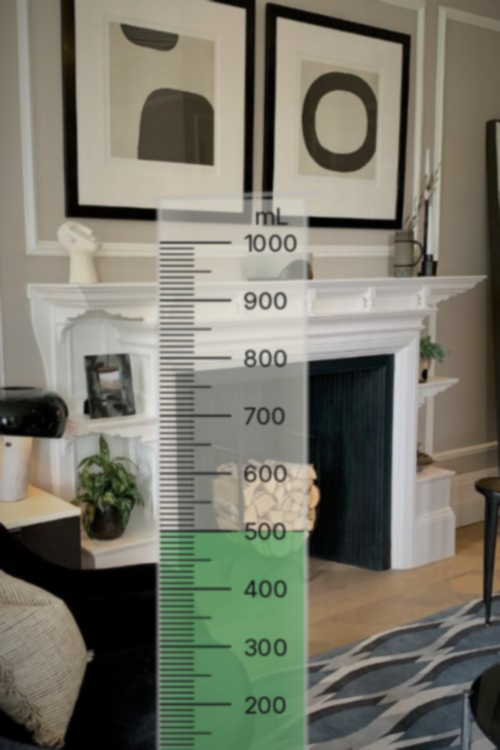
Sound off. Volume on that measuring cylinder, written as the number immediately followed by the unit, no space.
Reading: 500mL
